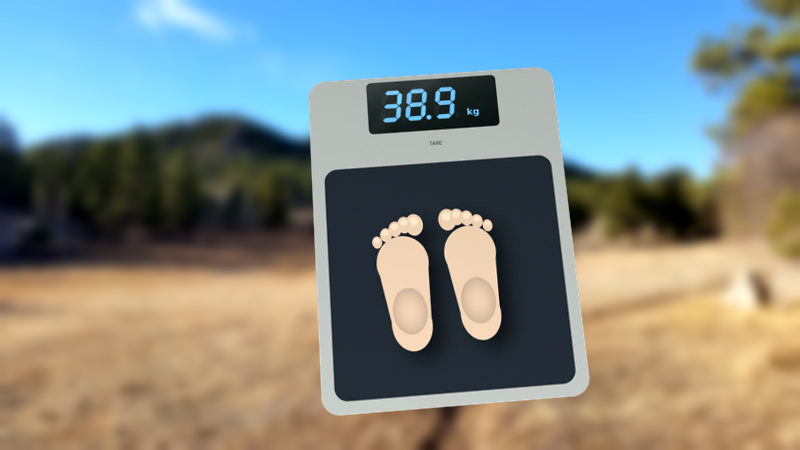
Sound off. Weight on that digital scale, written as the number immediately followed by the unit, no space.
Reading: 38.9kg
